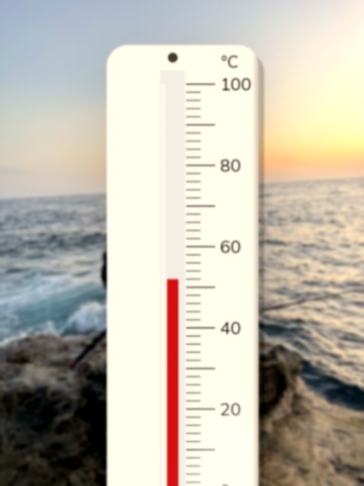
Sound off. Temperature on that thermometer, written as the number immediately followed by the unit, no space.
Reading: 52°C
